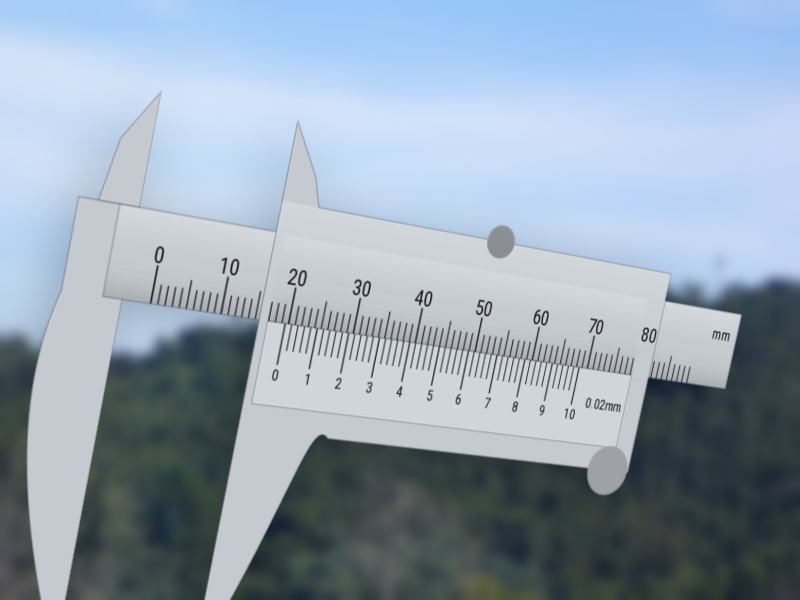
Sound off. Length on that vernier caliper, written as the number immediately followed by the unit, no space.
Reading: 19.5mm
